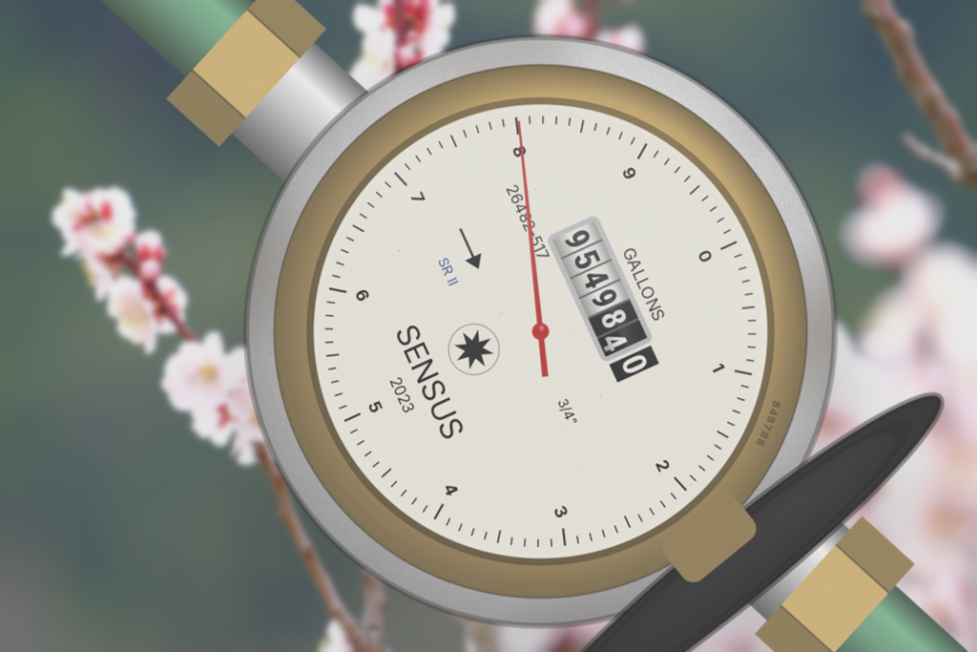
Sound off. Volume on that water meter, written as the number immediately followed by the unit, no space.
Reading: 9549838.0gal
